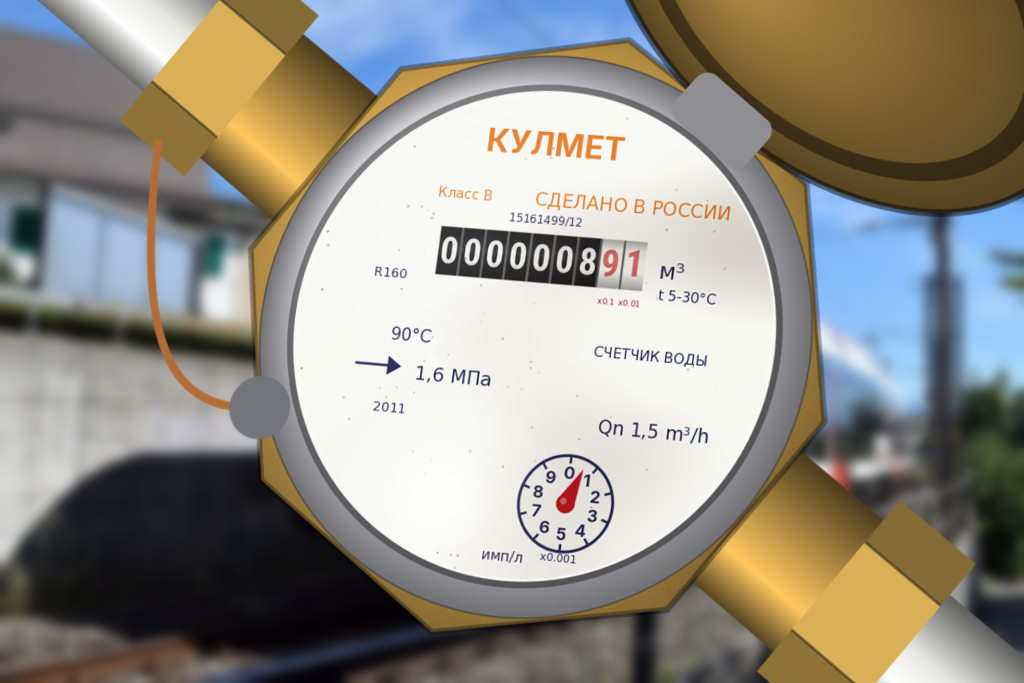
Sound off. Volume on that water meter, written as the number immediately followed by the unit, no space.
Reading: 8.910m³
